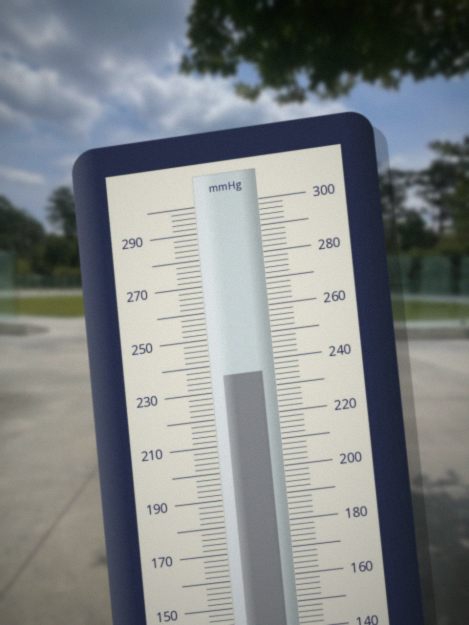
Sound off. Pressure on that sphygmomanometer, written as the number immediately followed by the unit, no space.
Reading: 236mmHg
